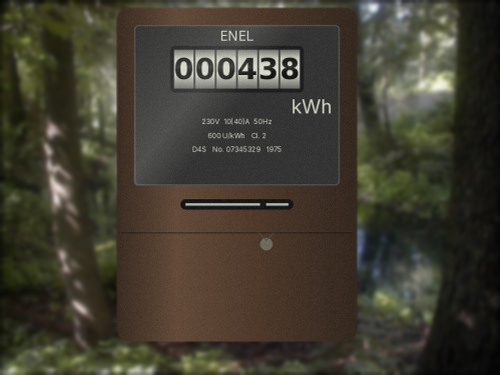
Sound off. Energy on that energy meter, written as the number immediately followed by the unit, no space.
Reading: 438kWh
